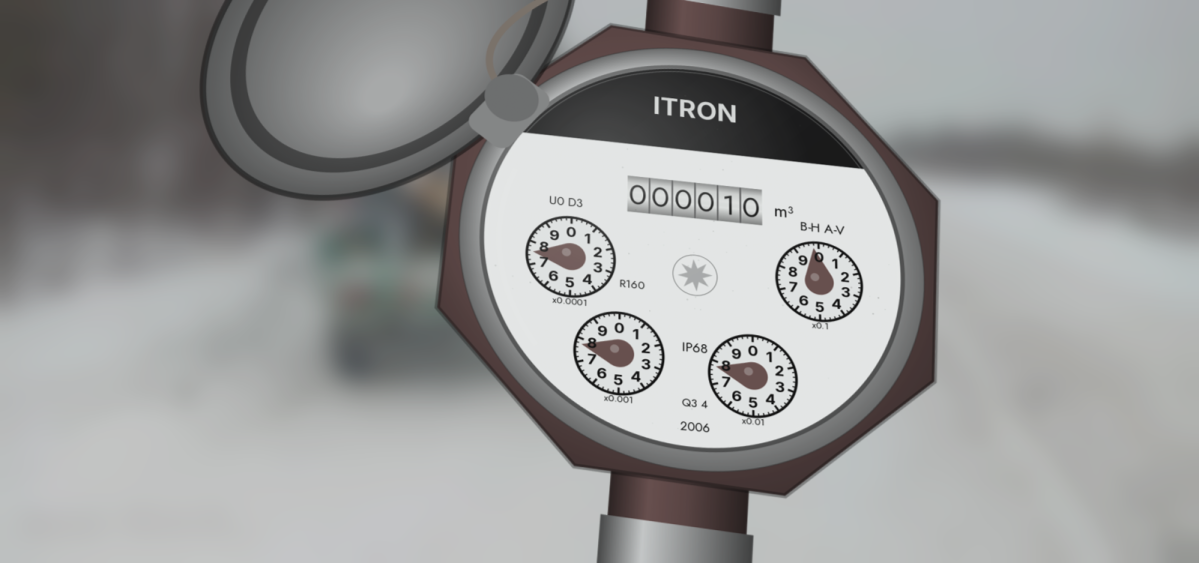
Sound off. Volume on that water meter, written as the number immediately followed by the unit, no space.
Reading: 9.9777m³
